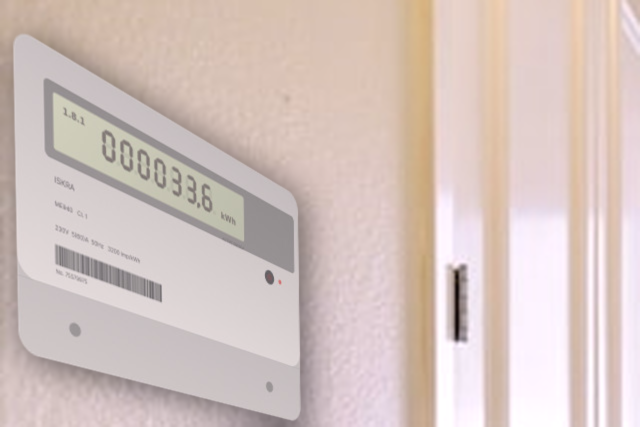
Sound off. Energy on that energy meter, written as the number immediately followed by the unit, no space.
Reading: 33.6kWh
